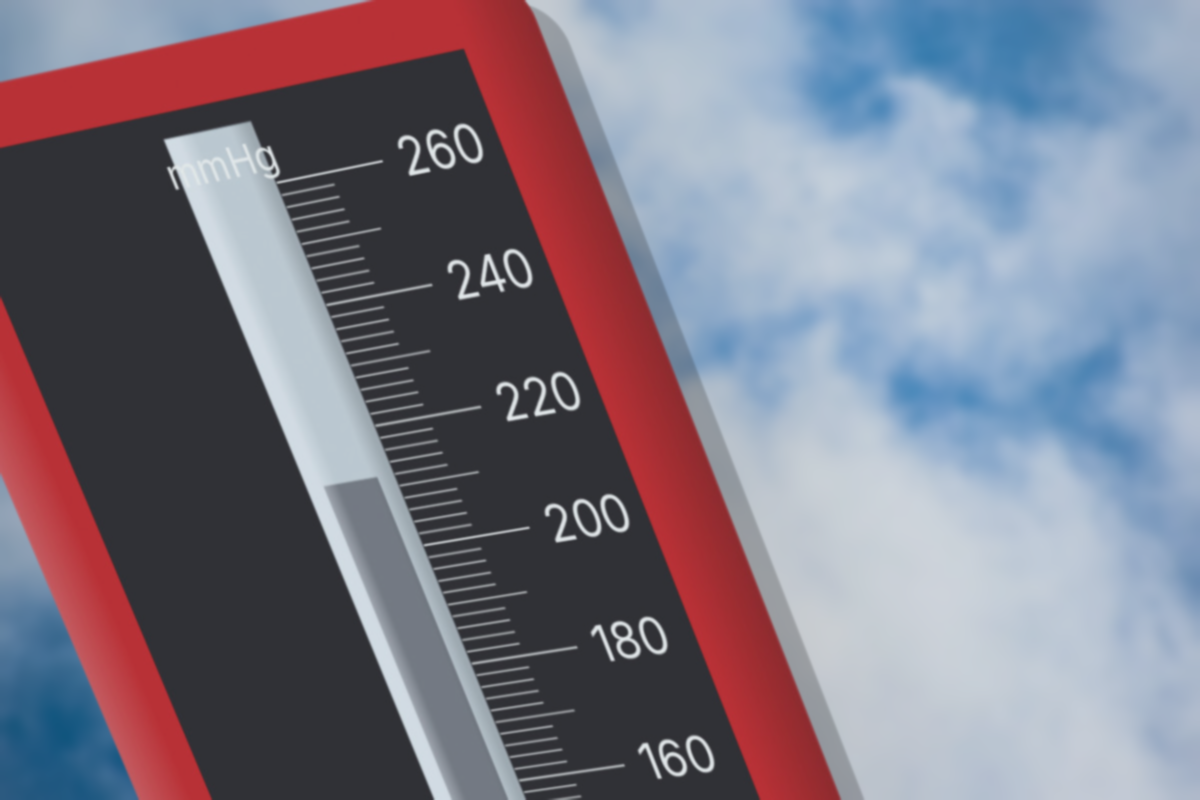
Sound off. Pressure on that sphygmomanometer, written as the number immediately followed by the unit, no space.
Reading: 212mmHg
